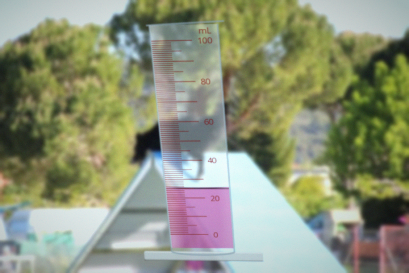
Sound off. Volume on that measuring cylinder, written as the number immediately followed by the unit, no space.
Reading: 25mL
